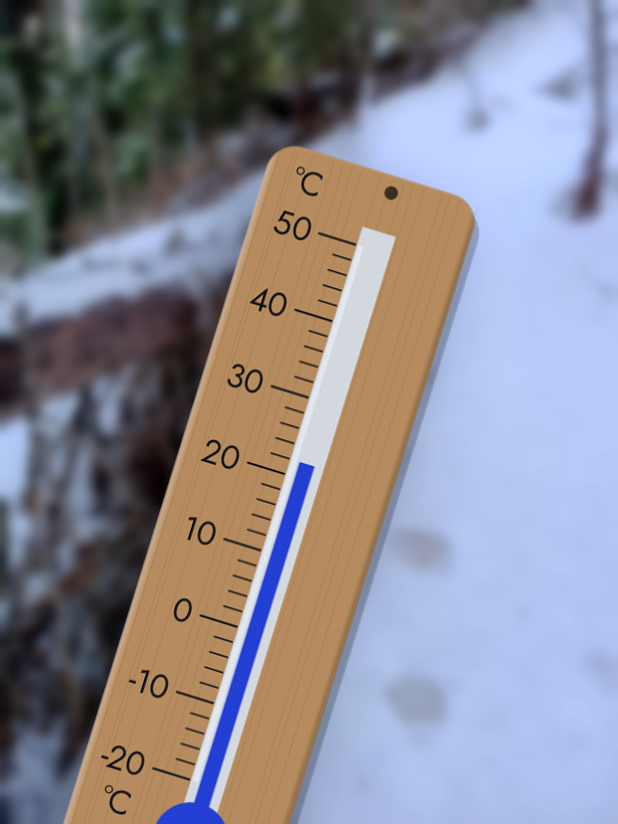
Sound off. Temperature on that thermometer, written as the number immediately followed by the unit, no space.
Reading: 22°C
